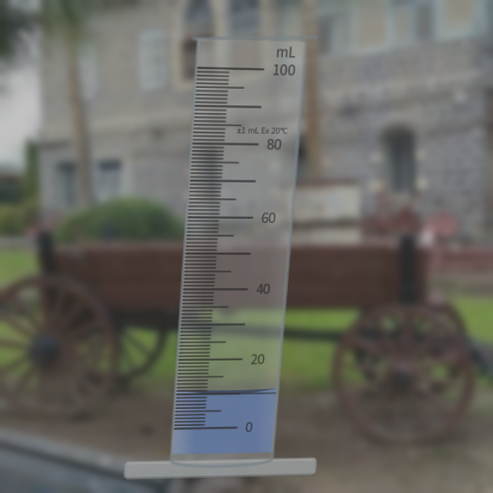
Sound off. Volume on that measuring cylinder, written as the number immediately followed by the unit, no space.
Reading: 10mL
